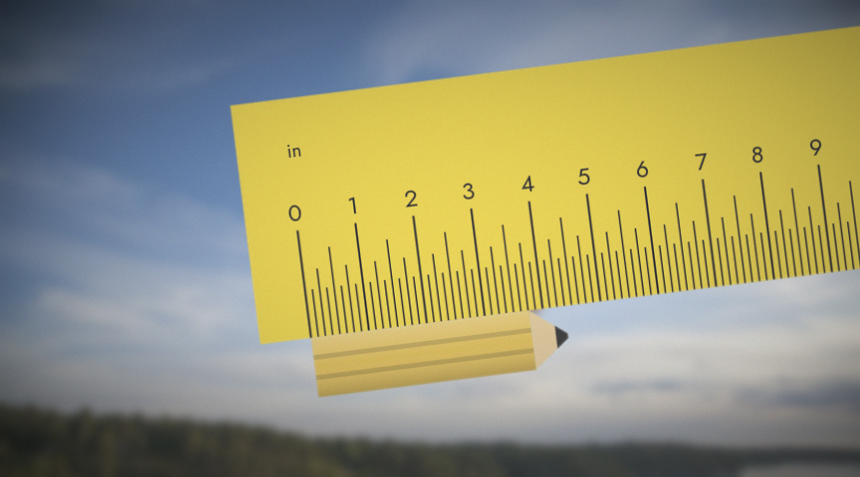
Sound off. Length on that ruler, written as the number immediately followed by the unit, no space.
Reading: 4.375in
